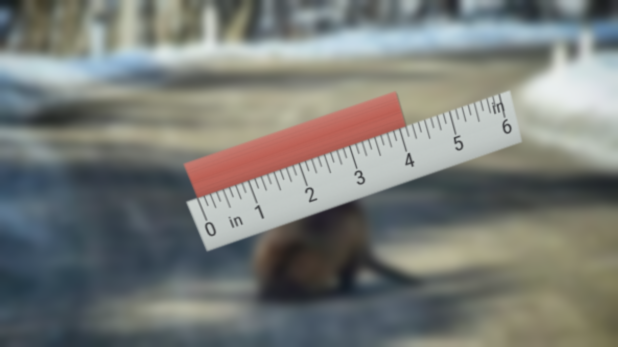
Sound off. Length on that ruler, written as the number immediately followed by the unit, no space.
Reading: 4.125in
